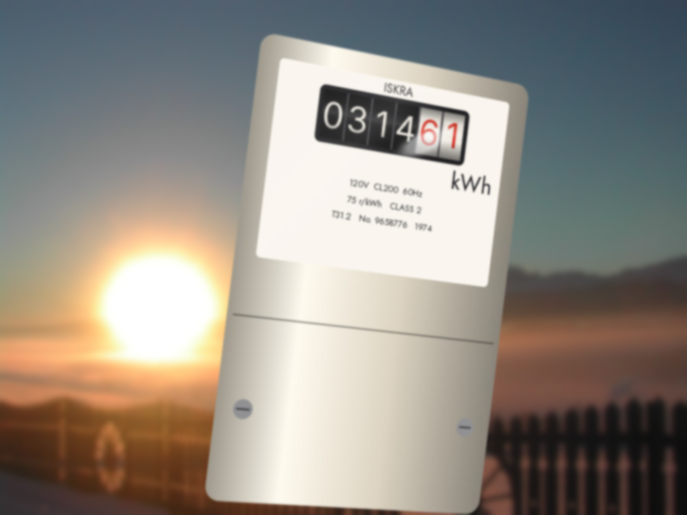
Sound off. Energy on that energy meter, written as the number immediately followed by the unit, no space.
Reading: 314.61kWh
